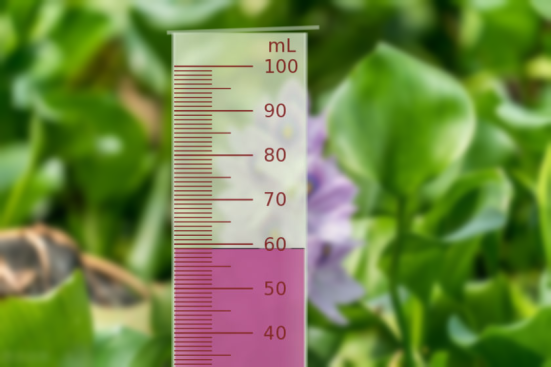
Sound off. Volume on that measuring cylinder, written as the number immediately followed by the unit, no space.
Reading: 59mL
